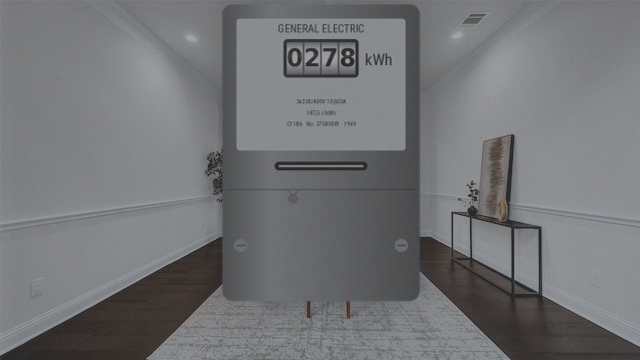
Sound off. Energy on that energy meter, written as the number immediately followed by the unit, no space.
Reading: 278kWh
